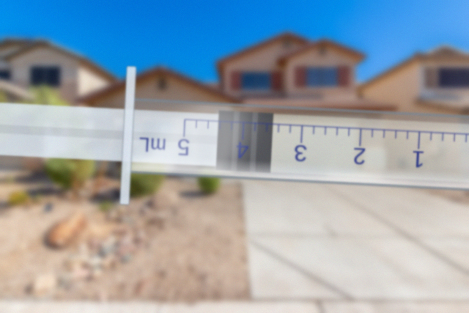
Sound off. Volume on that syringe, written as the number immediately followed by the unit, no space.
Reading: 3.5mL
